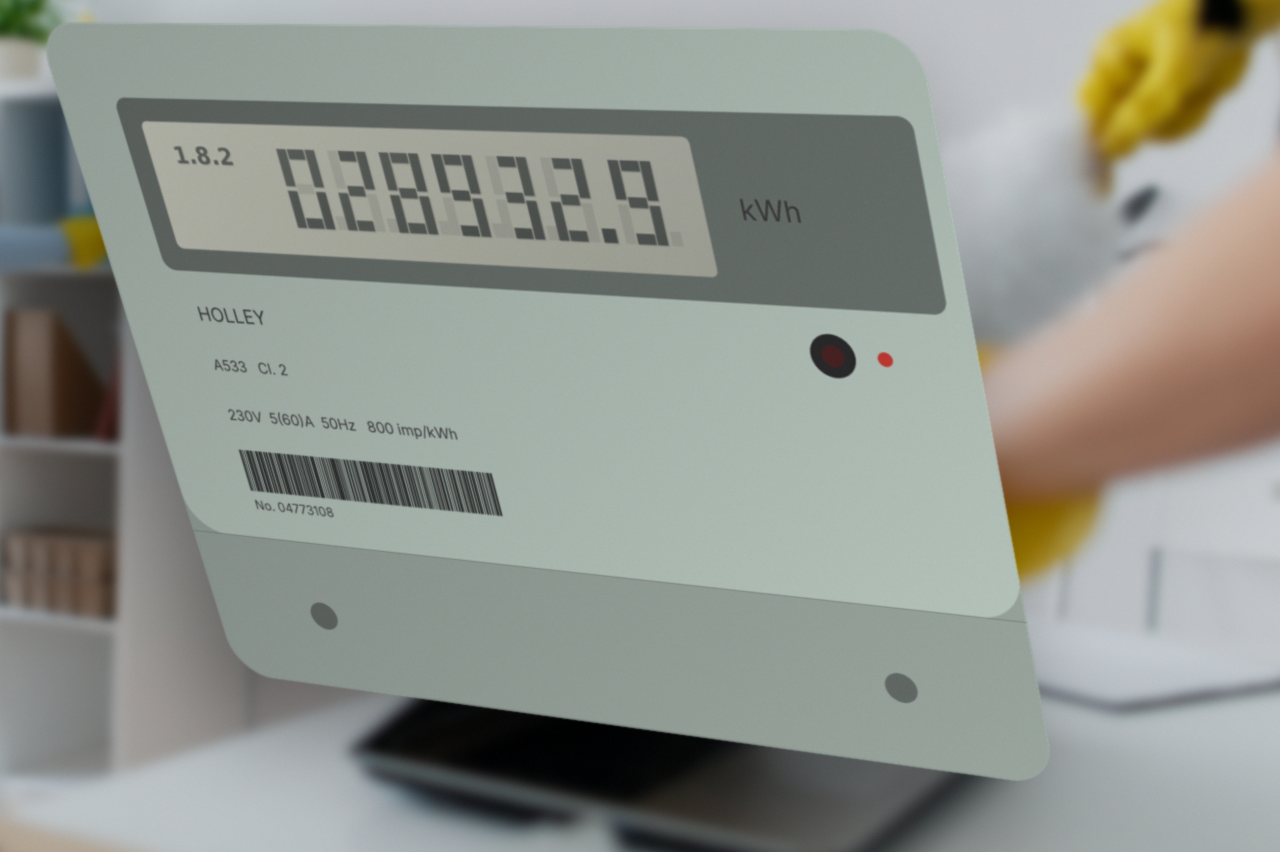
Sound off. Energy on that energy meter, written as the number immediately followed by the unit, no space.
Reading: 28932.9kWh
